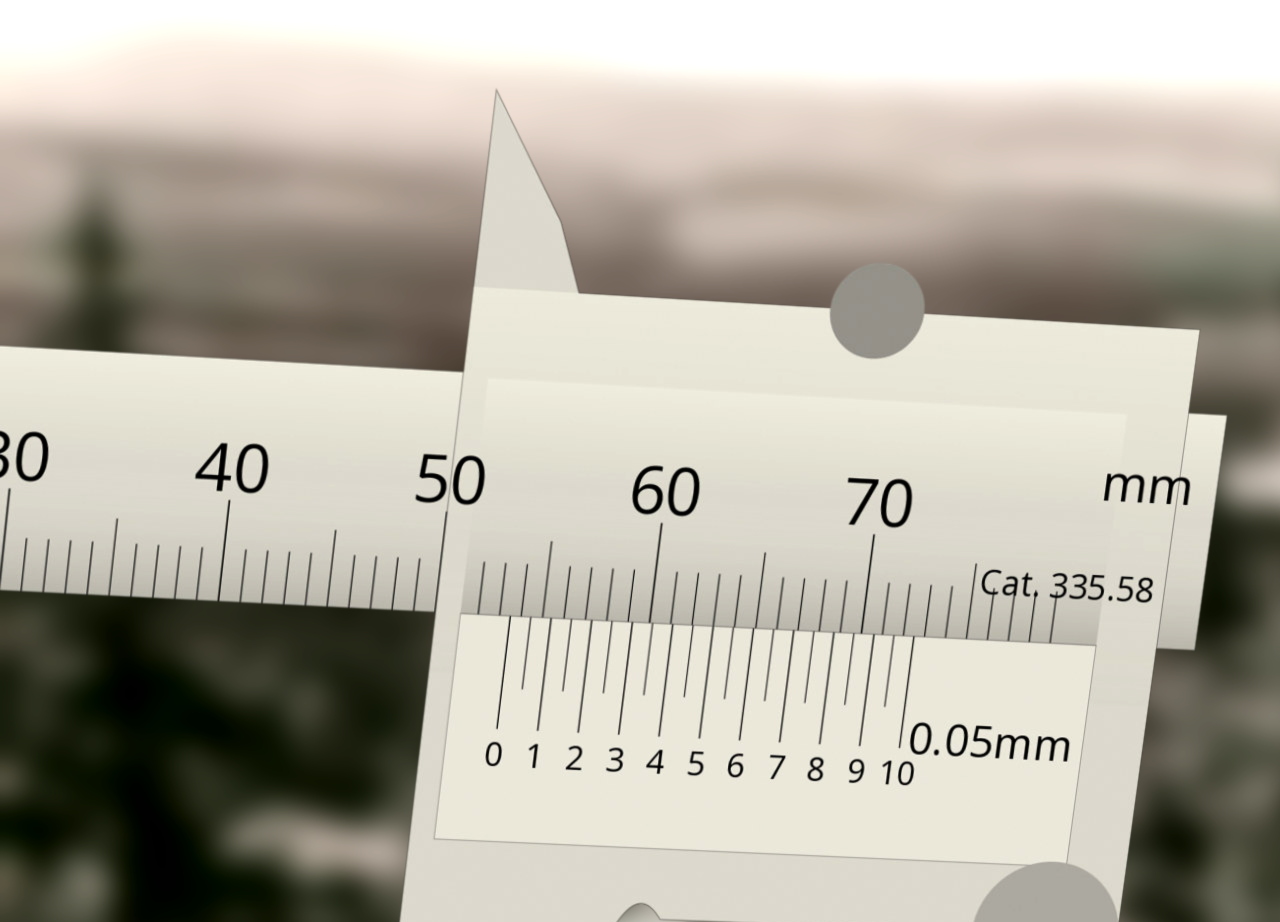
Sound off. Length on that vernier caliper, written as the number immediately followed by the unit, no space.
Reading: 53.5mm
